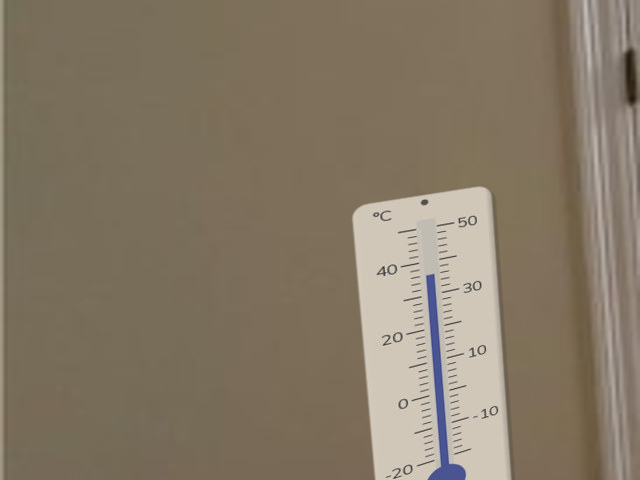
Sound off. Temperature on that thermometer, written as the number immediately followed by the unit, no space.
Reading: 36°C
